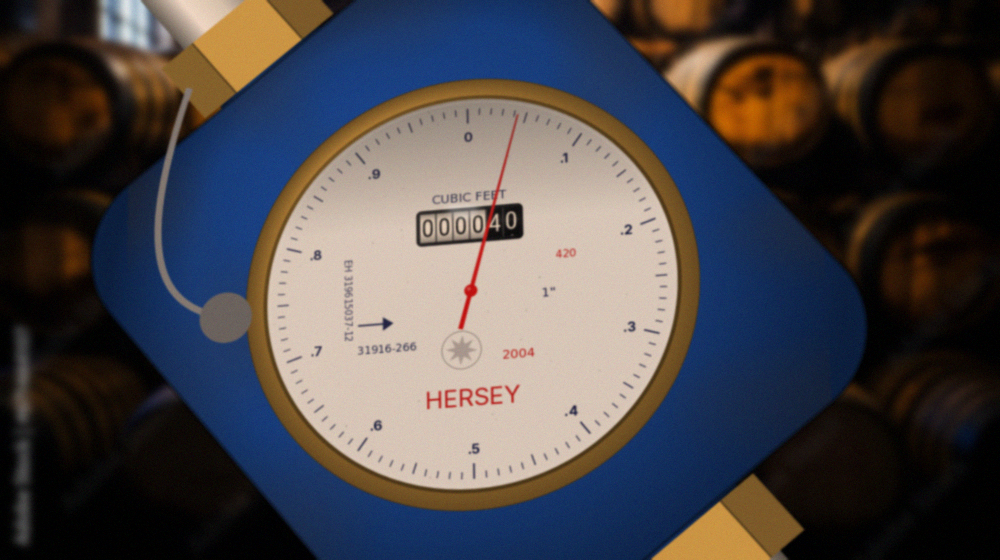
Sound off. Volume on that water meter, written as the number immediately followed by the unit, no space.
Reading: 40.04ft³
